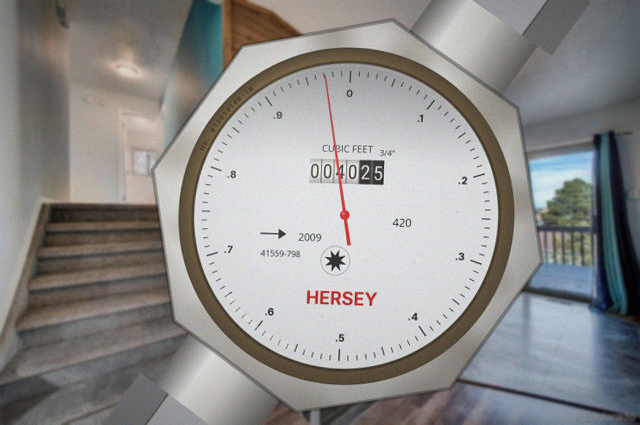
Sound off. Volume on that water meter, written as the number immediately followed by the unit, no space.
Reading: 4024.97ft³
